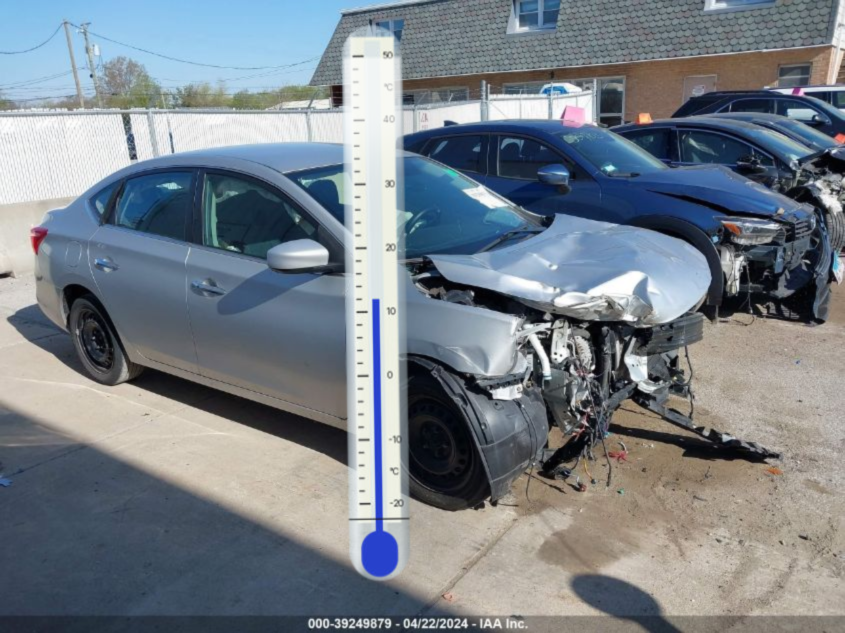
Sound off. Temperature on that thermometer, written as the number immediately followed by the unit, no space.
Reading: 12°C
